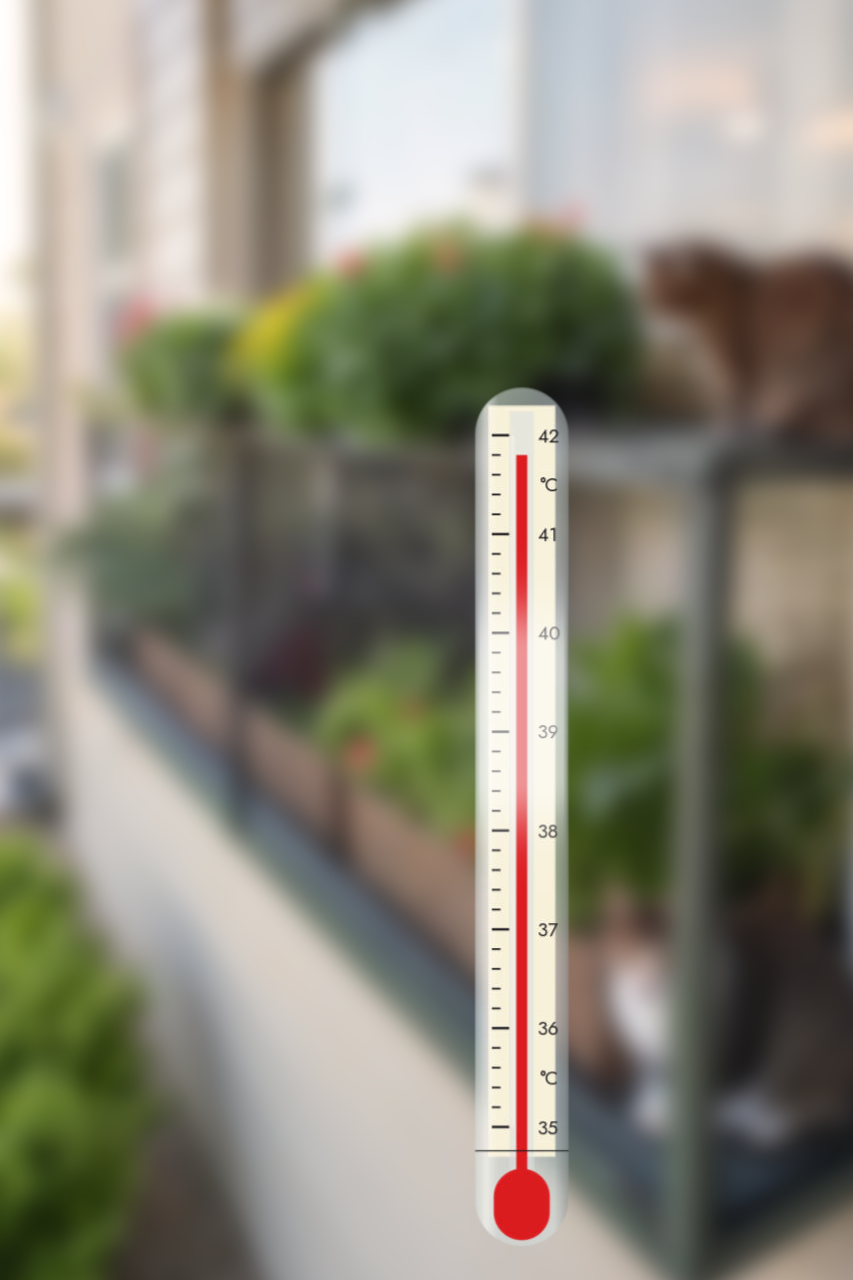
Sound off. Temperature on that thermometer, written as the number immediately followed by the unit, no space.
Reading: 41.8°C
